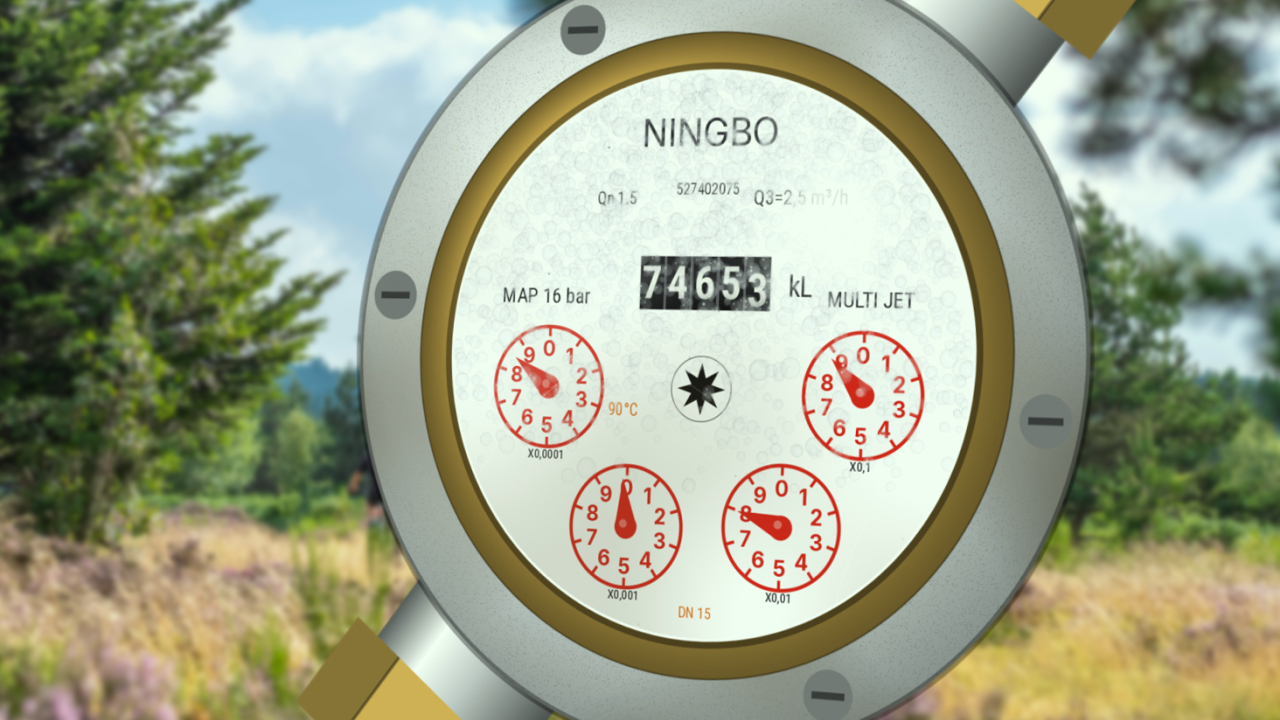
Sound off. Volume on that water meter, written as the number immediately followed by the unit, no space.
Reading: 74652.8798kL
